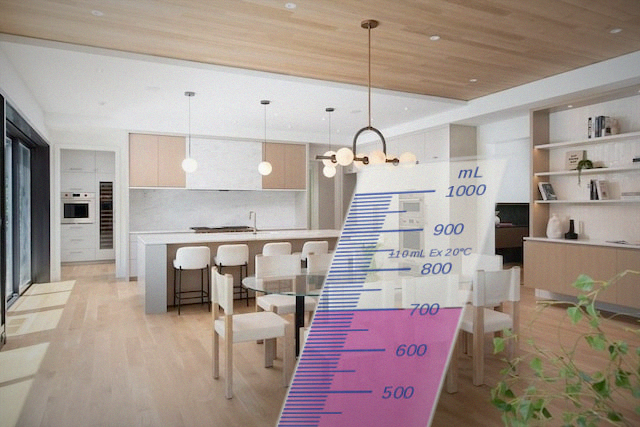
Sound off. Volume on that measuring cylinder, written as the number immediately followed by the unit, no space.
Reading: 700mL
